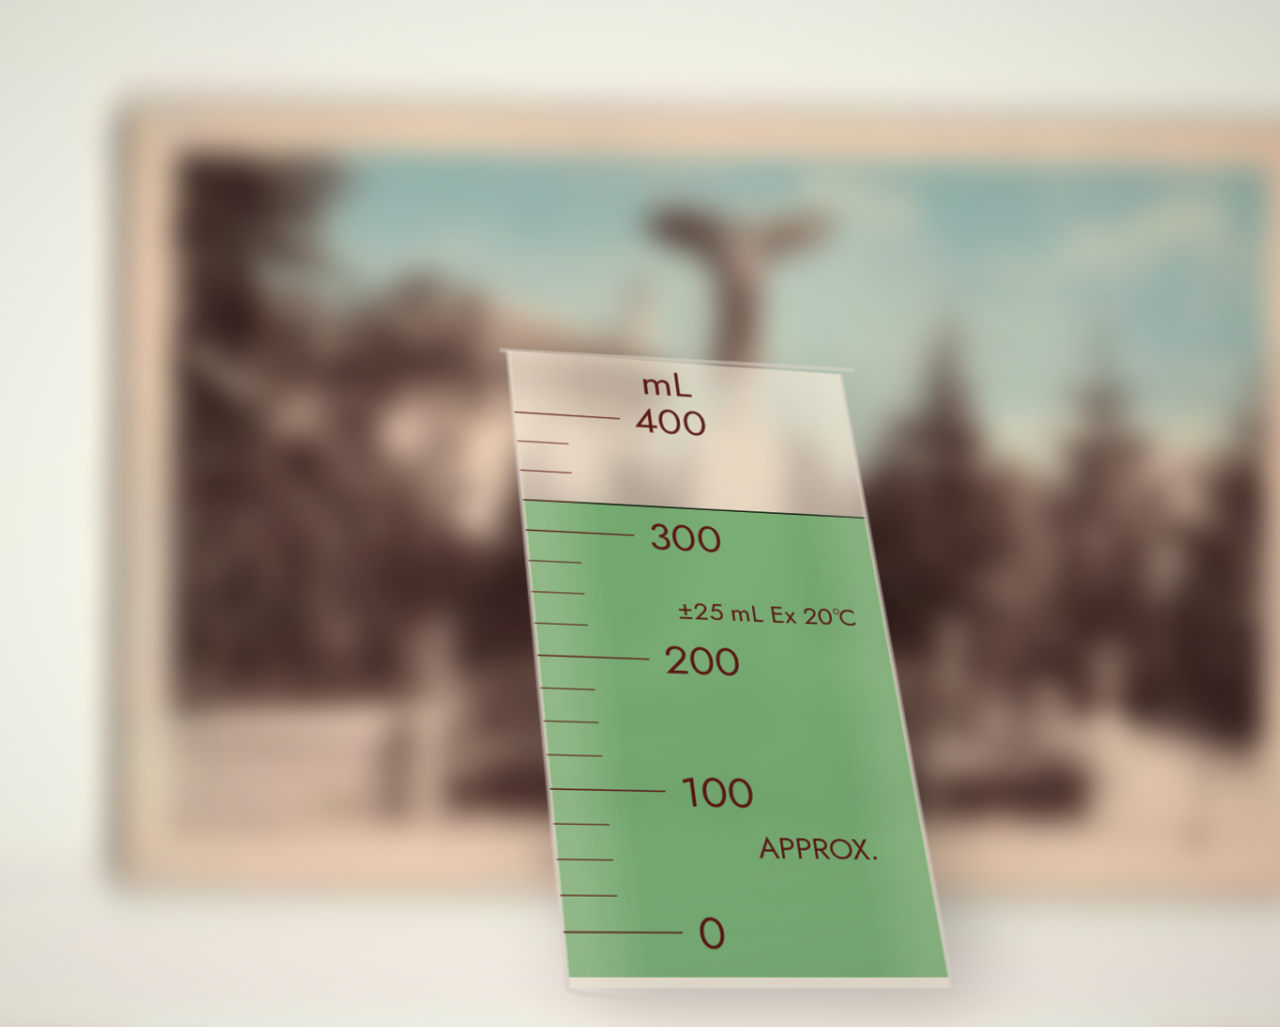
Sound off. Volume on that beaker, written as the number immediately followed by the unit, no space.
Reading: 325mL
